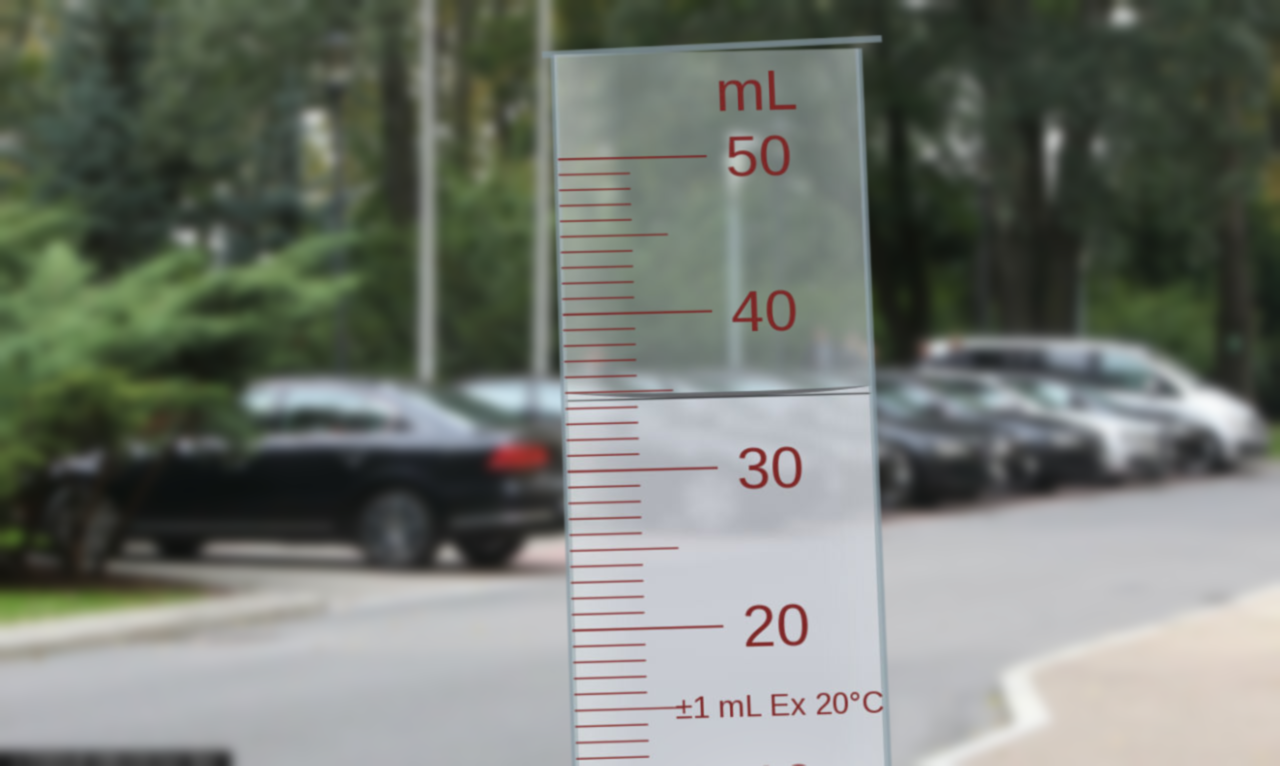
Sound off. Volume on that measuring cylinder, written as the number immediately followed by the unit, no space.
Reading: 34.5mL
